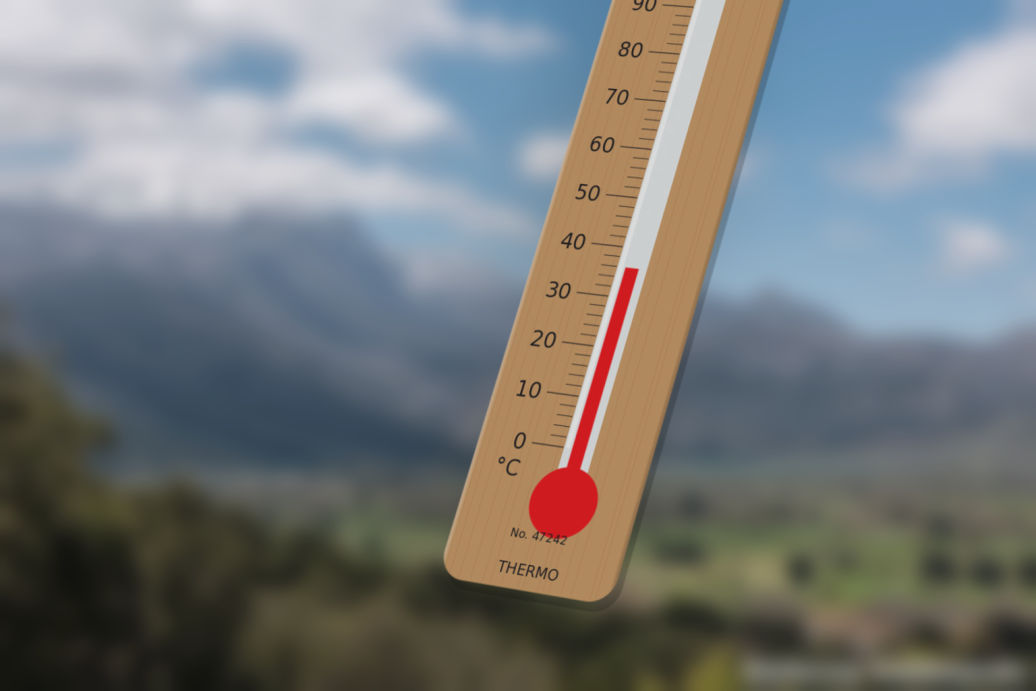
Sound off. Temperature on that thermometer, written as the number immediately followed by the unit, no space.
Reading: 36°C
